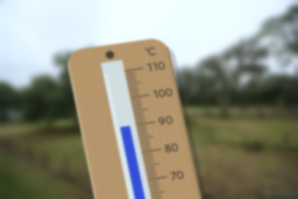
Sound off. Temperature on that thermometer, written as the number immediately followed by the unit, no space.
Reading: 90°C
